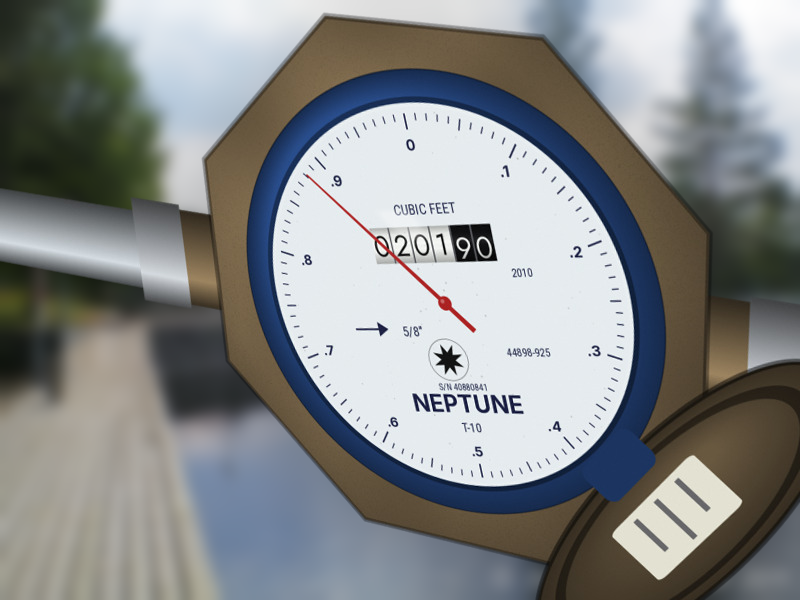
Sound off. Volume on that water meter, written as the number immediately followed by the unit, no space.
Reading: 20189.88ft³
